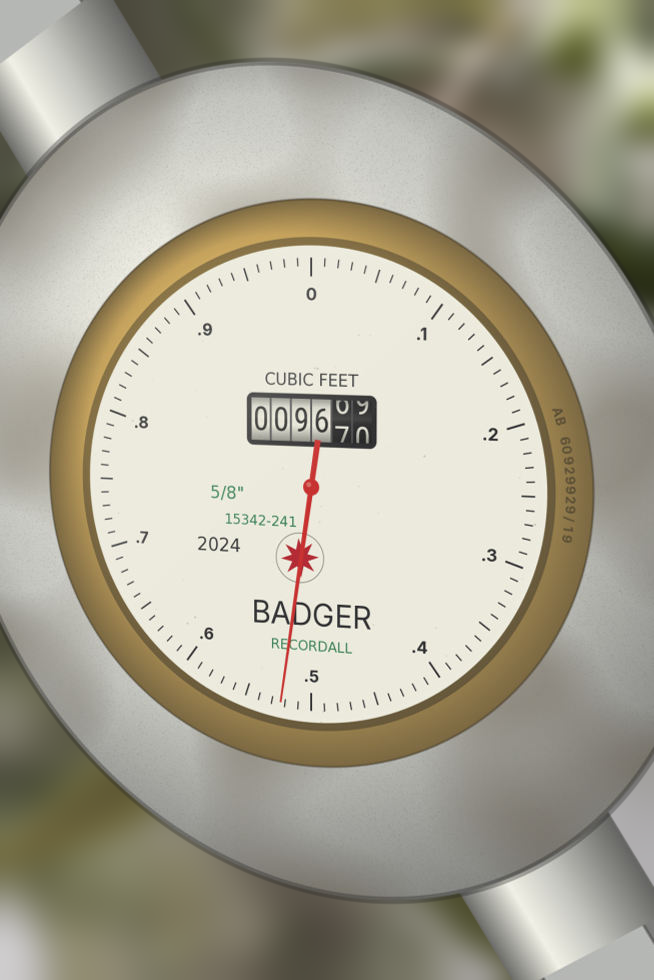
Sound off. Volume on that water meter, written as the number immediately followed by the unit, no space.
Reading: 9669.52ft³
